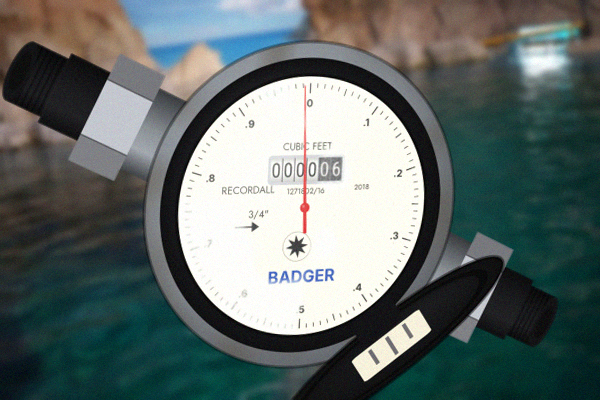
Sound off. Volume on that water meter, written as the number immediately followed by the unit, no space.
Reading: 5.99ft³
